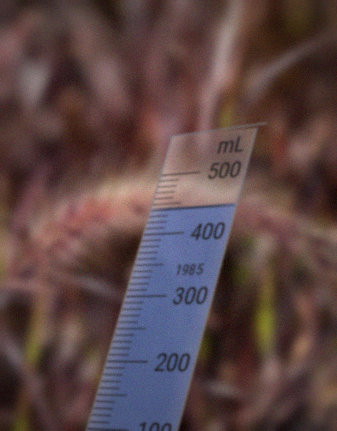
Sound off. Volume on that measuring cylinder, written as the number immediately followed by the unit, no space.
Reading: 440mL
